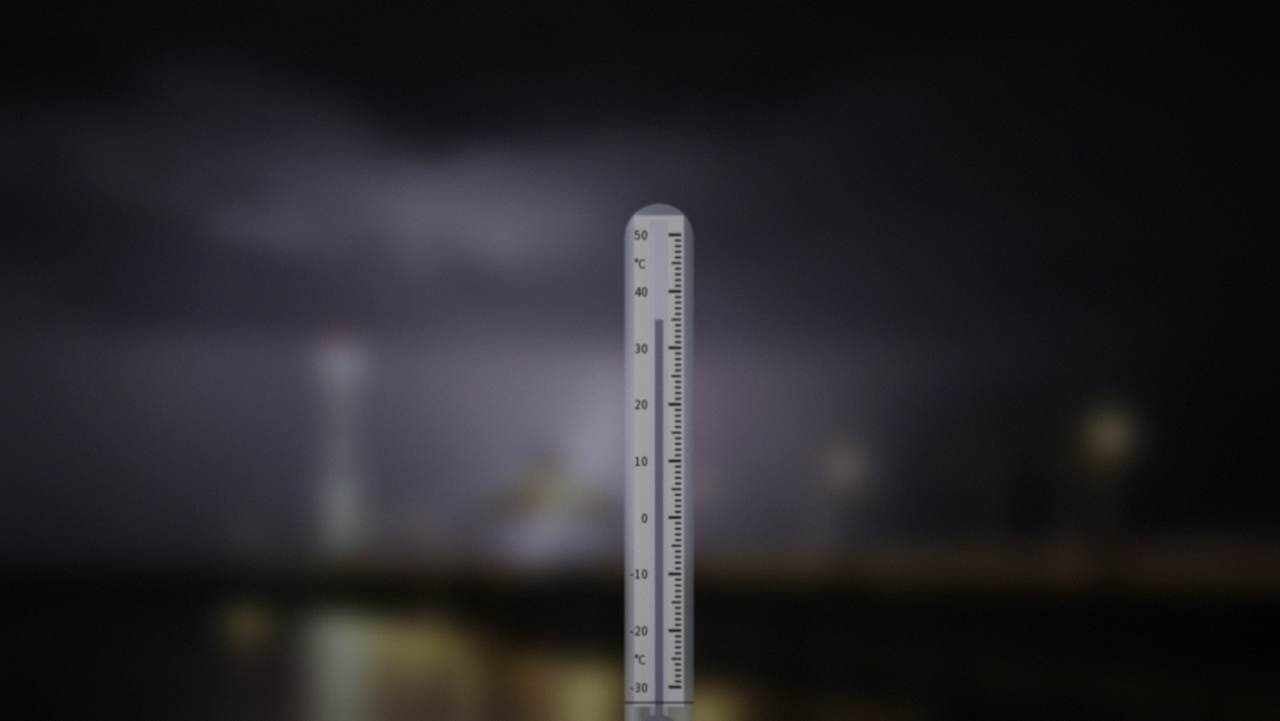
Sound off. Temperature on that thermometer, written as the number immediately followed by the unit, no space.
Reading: 35°C
